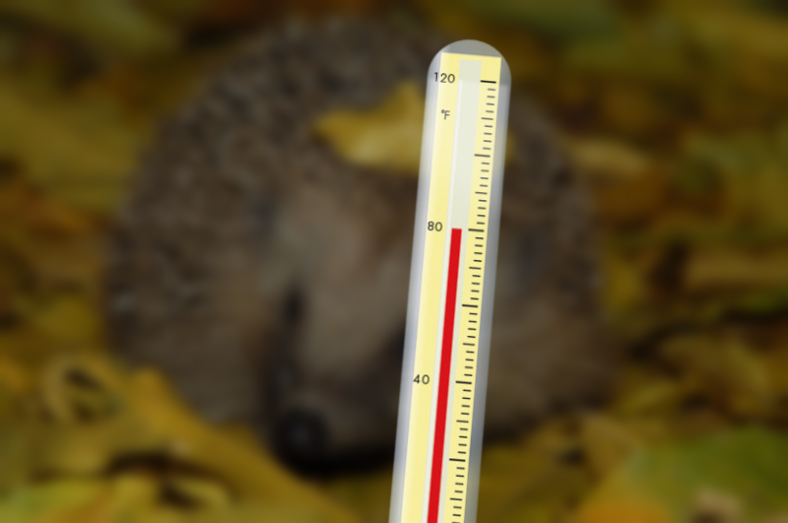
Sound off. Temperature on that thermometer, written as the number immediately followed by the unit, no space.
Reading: 80°F
